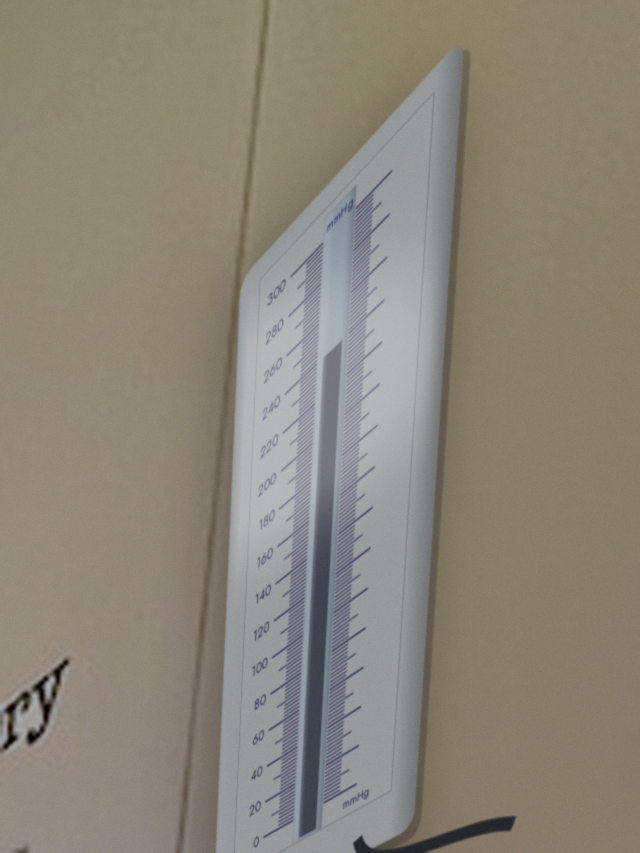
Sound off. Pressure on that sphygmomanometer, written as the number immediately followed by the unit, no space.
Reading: 240mmHg
